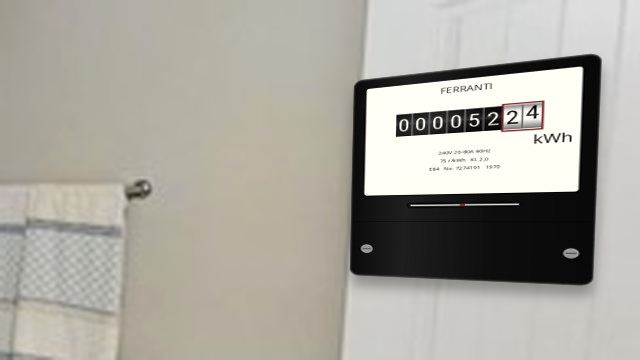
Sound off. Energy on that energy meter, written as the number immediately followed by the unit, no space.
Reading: 52.24kWh
